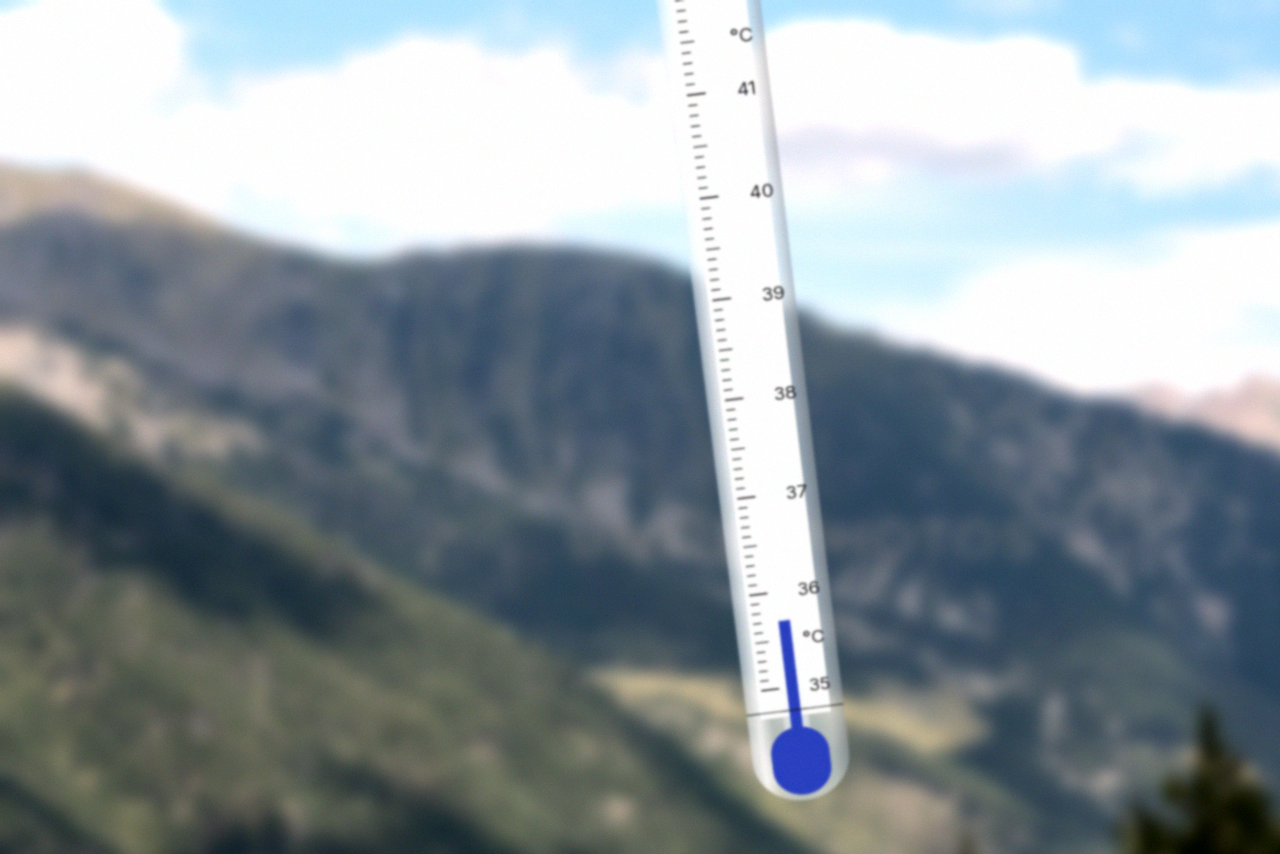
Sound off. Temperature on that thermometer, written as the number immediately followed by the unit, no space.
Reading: 35.7°C
